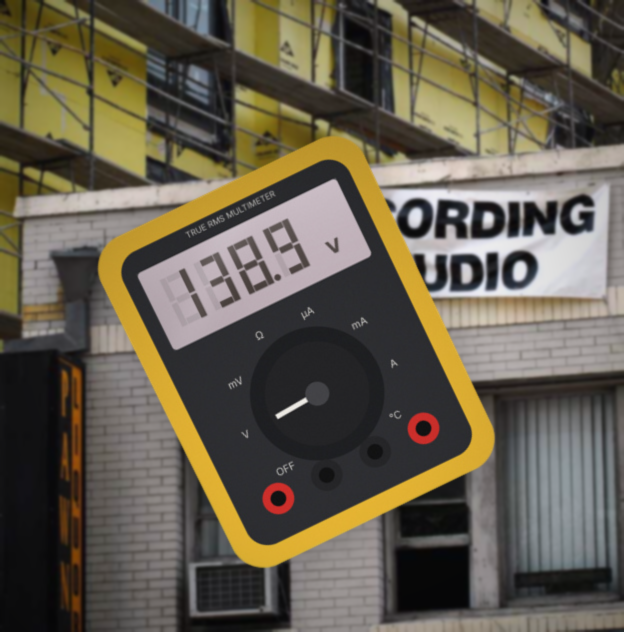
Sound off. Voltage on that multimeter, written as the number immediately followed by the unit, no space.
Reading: 138.9V
